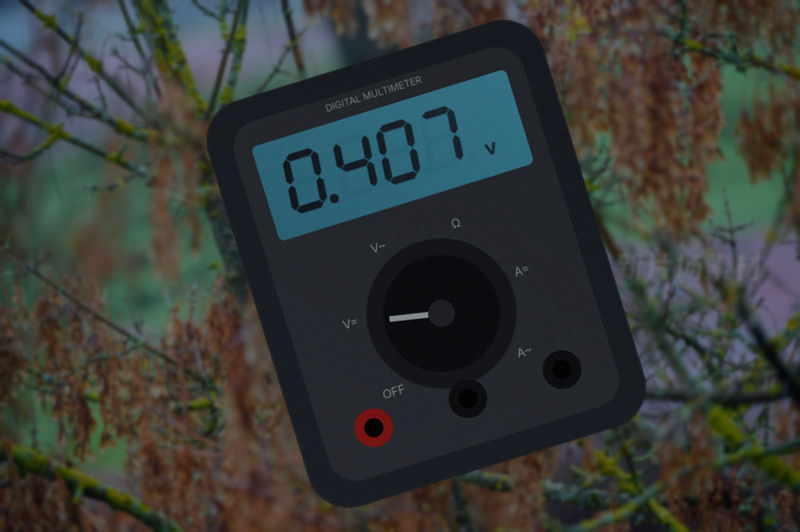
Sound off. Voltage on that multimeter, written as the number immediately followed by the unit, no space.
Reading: 0.407V
